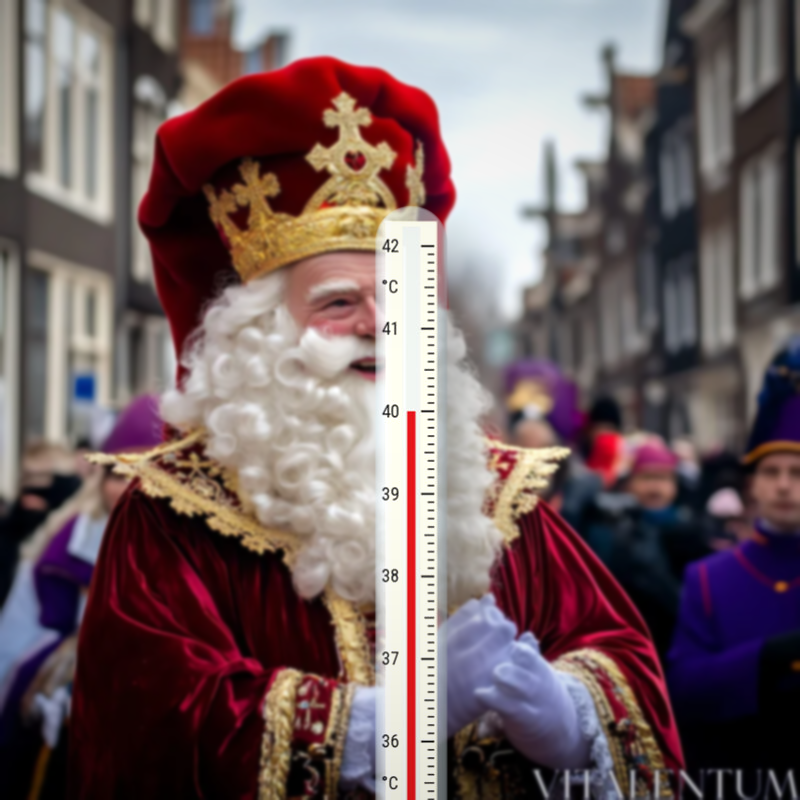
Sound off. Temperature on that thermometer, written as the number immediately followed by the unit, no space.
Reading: 40°C
